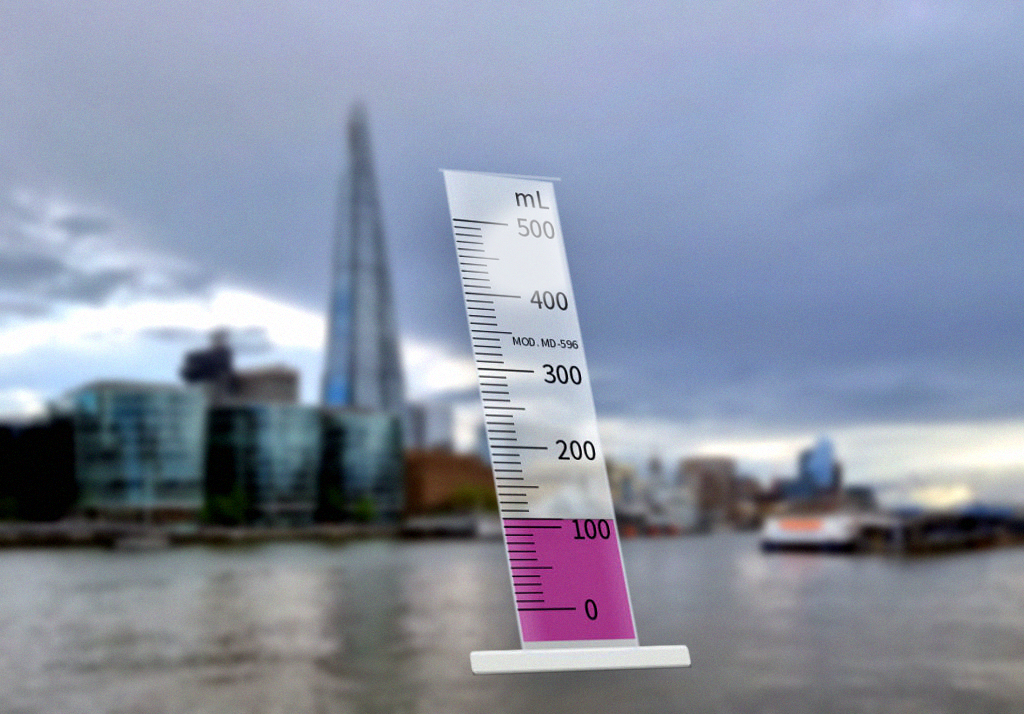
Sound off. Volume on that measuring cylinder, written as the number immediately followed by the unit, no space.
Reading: 110mL
